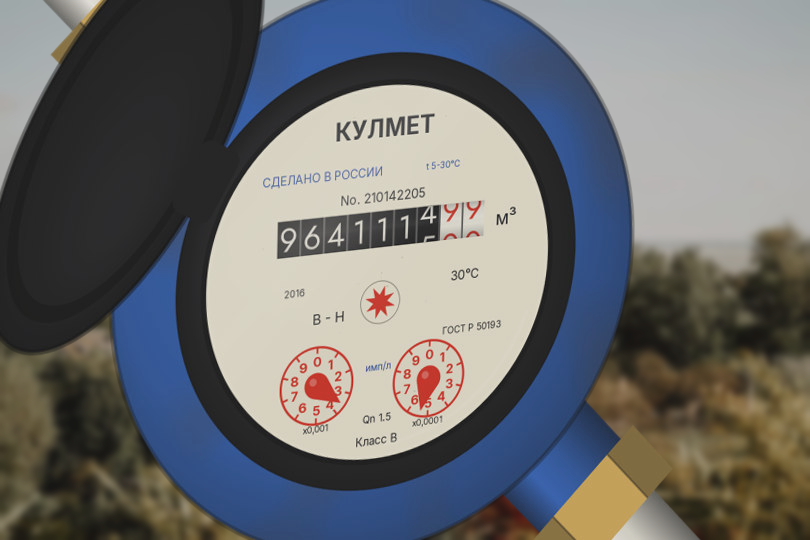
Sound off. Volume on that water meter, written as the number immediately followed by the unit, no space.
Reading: 9641114.9935m³
